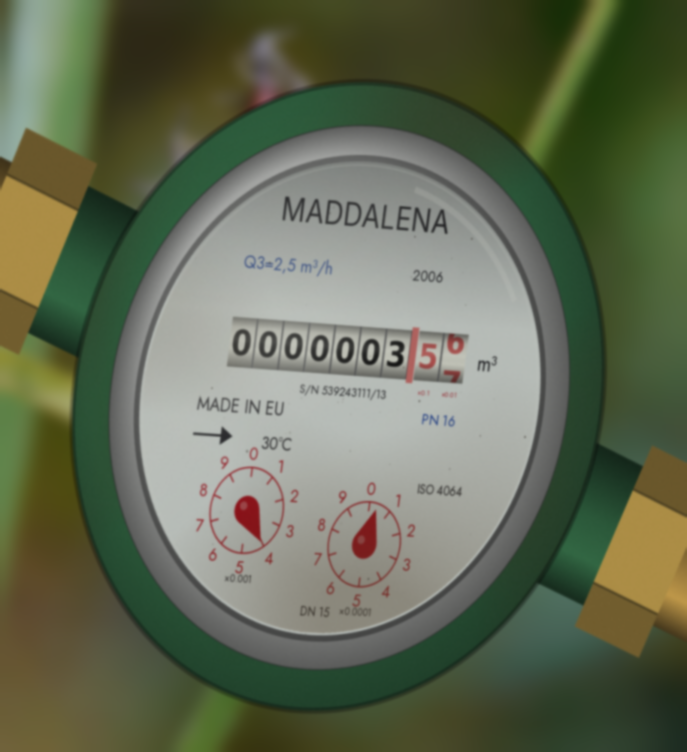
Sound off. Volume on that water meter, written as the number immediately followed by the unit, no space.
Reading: 3.5640m³
